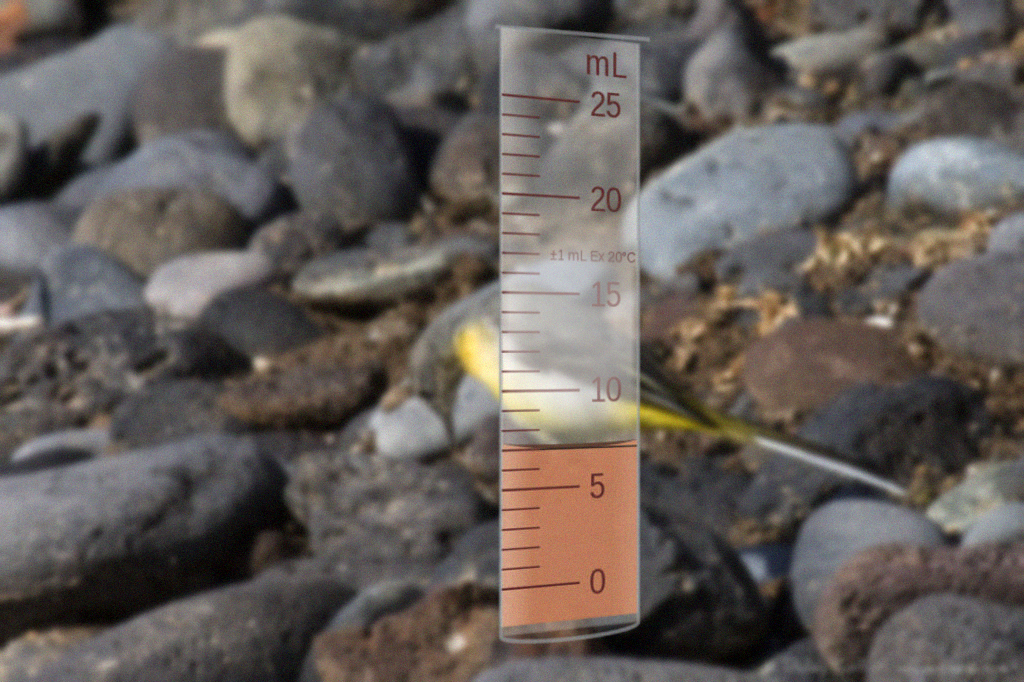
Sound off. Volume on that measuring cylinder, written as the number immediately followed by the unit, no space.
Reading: 7mL
